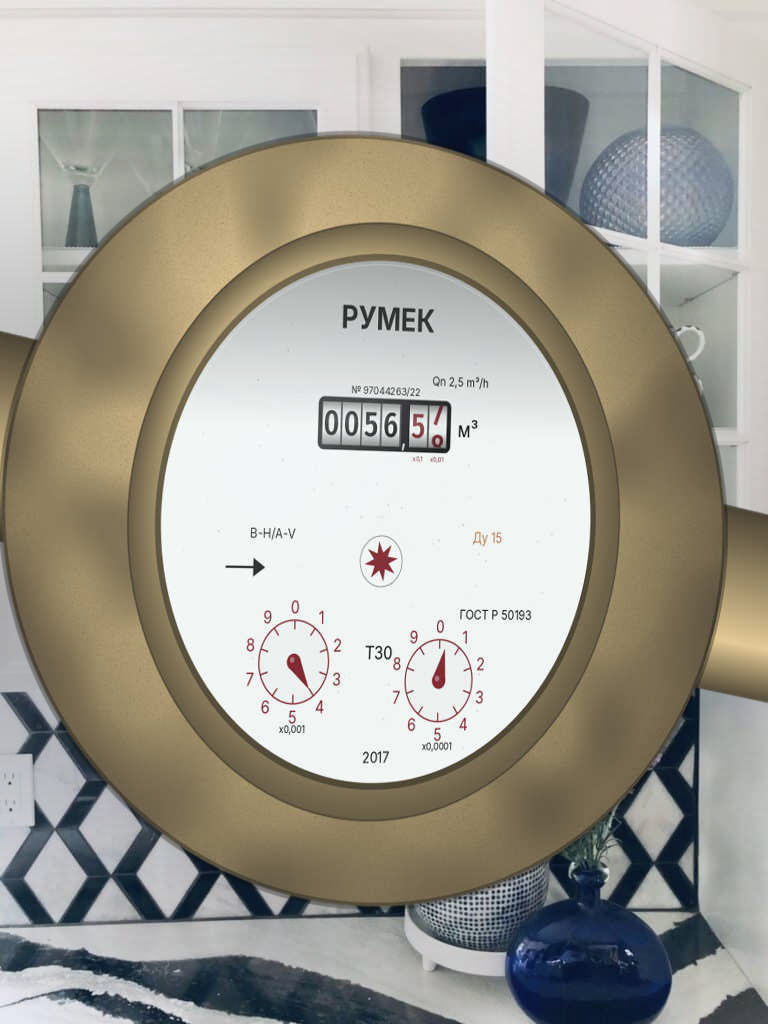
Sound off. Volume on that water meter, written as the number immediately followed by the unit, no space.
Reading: 56.5740m³
